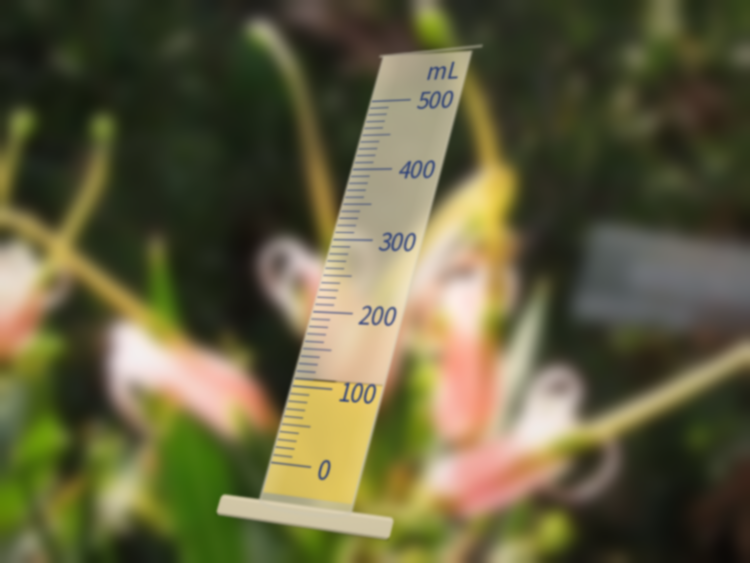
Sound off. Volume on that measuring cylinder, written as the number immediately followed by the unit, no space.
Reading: 110mL
